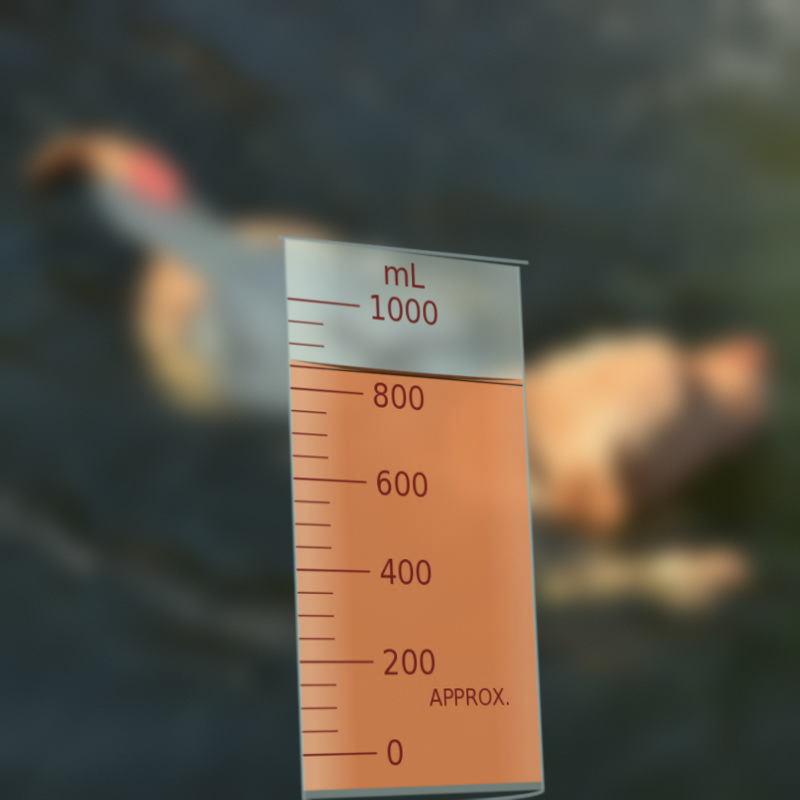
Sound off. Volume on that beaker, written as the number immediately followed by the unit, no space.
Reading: 850mL
